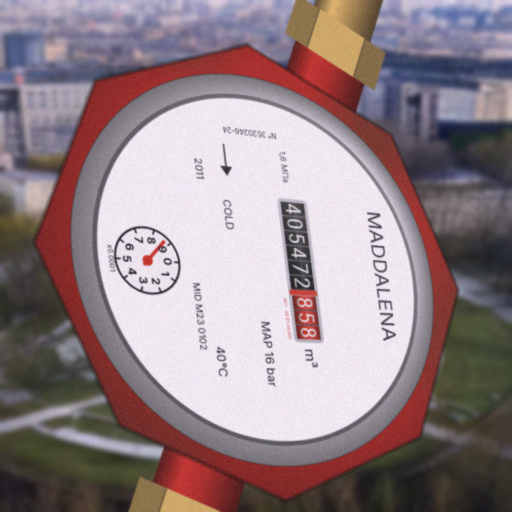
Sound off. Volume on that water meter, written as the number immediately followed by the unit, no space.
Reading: 405472.8588m³
